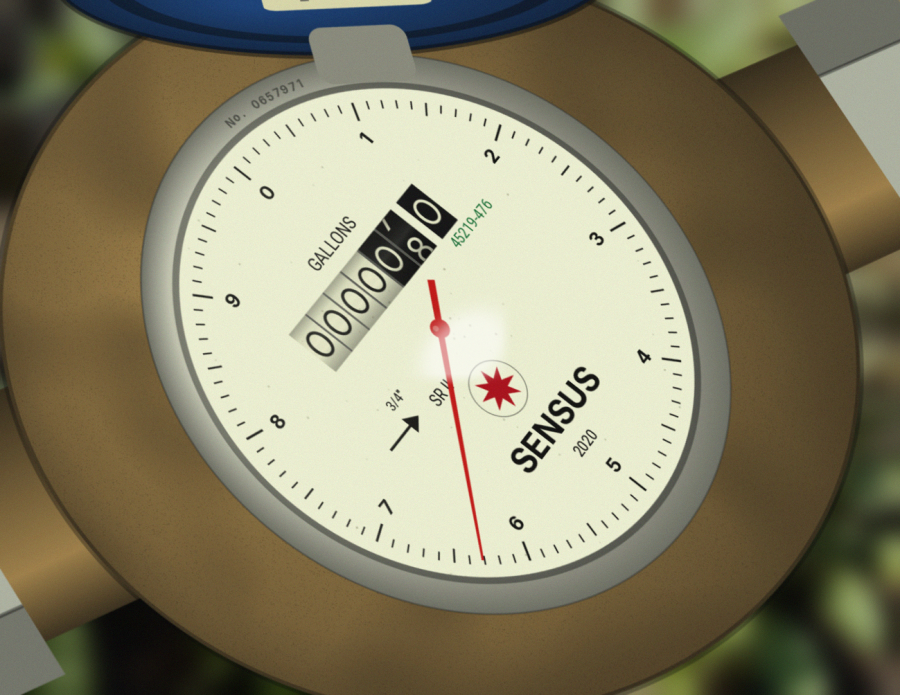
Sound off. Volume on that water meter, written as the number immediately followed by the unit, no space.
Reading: 76.3gal
